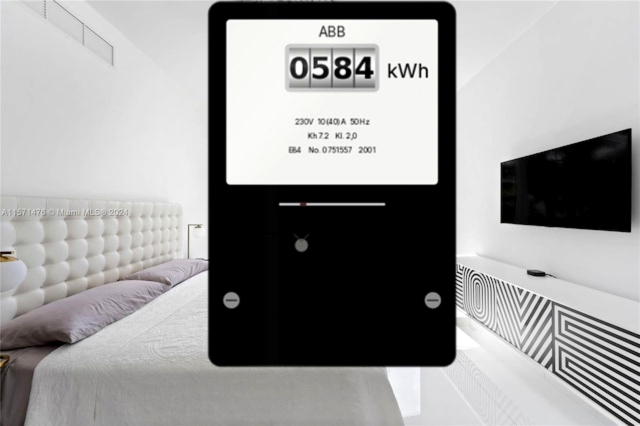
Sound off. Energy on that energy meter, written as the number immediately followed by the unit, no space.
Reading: 584kWh
